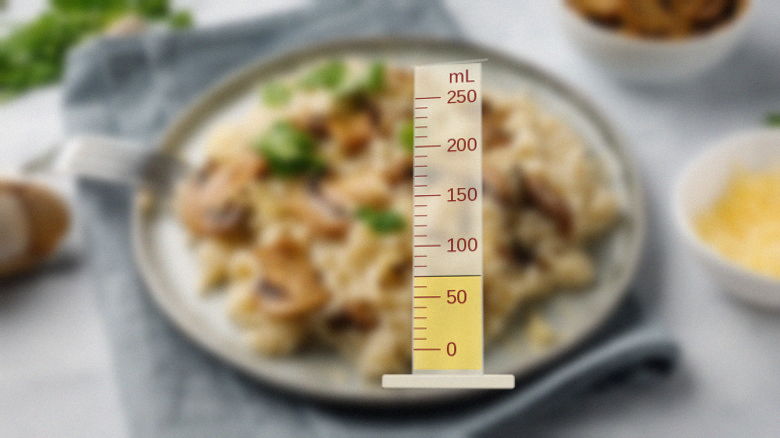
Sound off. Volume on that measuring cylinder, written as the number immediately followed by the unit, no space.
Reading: 70mL
